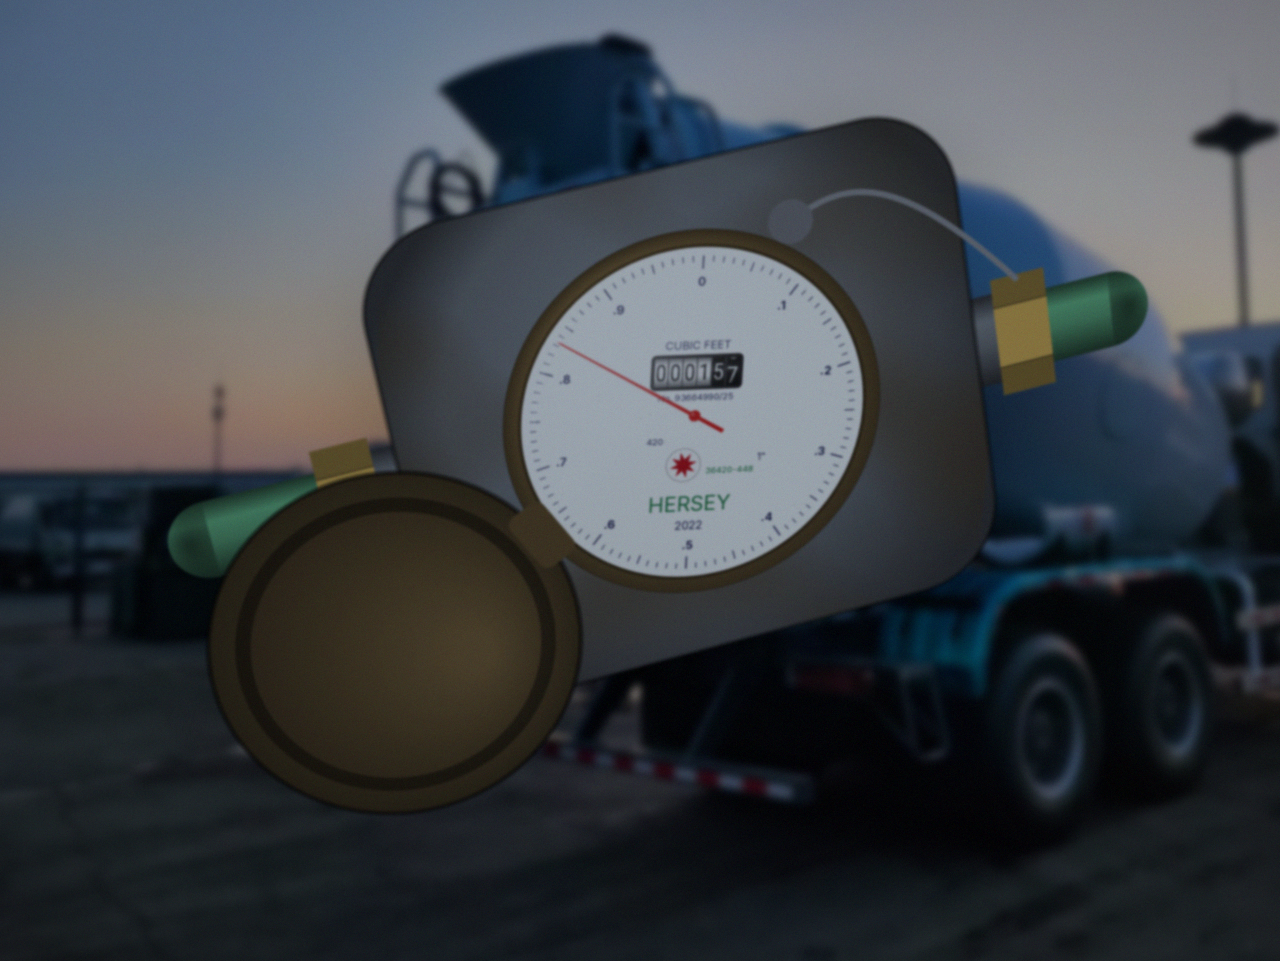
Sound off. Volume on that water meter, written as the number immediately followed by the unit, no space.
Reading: 156.83ft³
